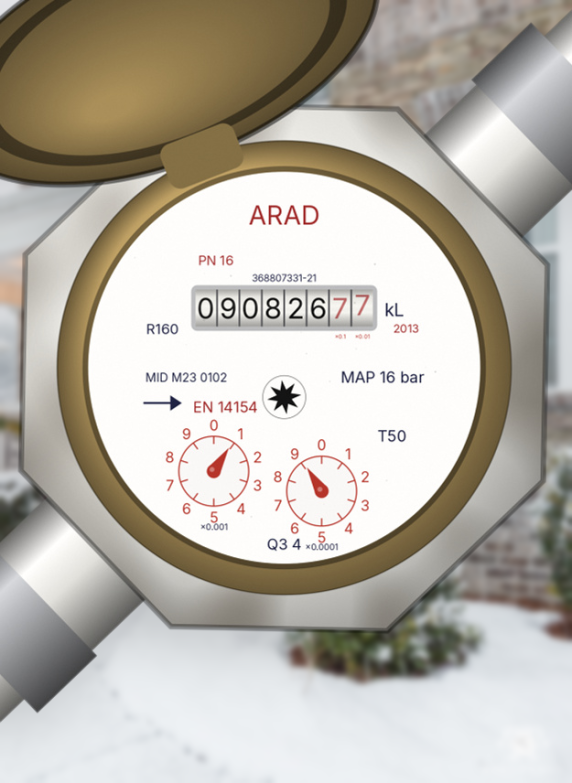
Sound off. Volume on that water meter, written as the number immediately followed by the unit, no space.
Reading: 90826.7709kL
